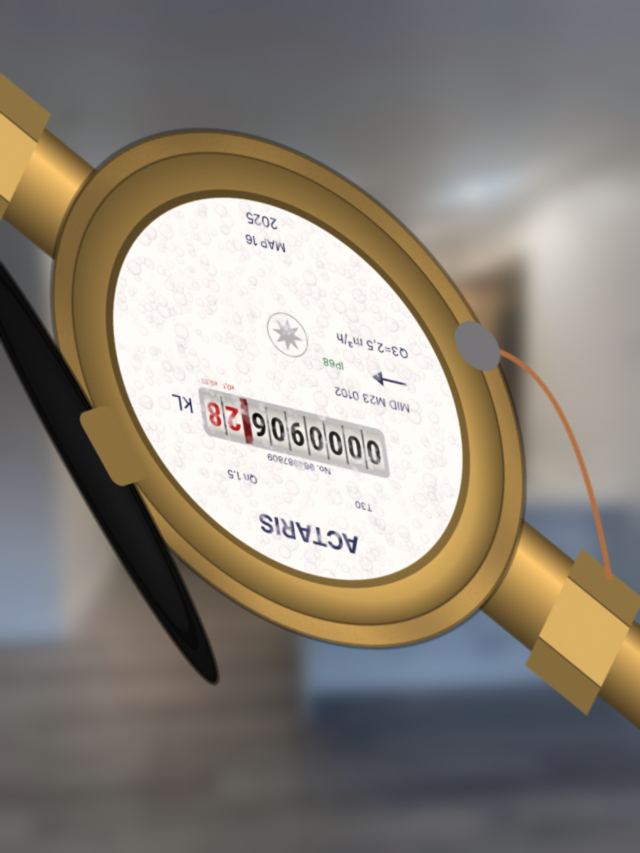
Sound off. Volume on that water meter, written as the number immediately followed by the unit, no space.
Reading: 906.28kL
